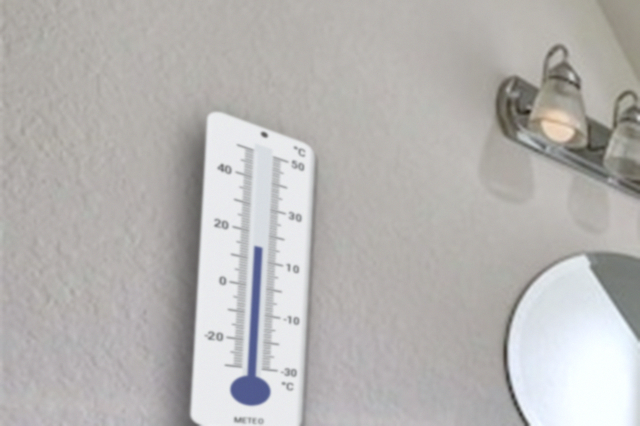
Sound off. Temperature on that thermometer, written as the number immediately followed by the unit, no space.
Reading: 15°C
